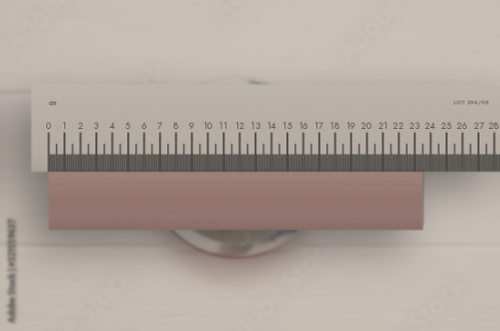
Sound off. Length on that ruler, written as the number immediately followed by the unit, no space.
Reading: 23.5cm
